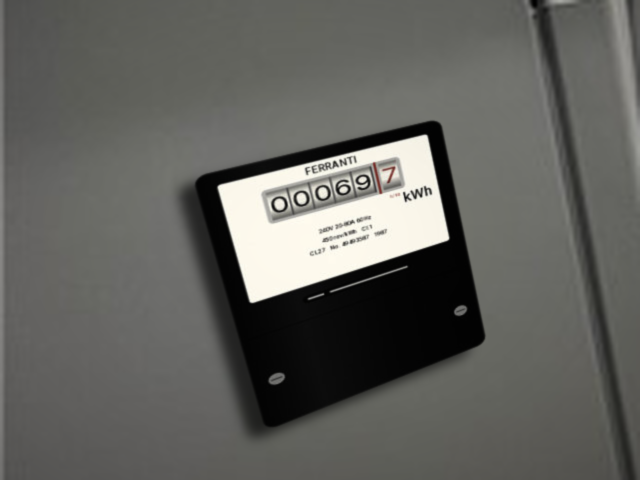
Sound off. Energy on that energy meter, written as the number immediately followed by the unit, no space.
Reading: 69.7kWh
